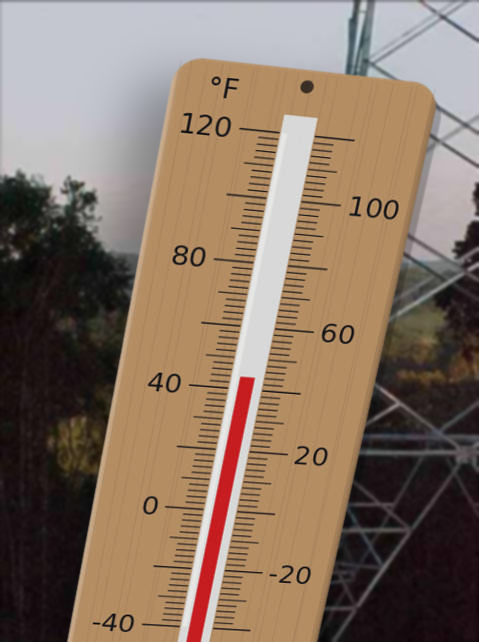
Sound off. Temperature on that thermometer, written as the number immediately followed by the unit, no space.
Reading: 44°F
